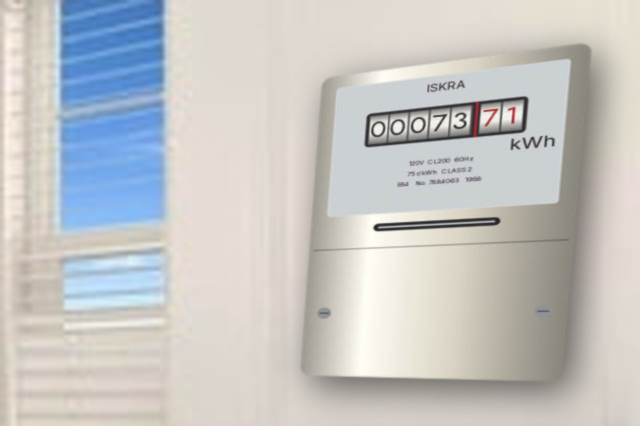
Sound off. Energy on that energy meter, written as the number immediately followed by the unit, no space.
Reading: 73.71kWh
